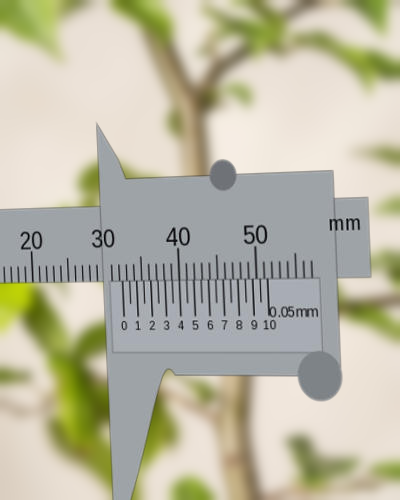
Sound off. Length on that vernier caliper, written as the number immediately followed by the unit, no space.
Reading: 32.4mm
